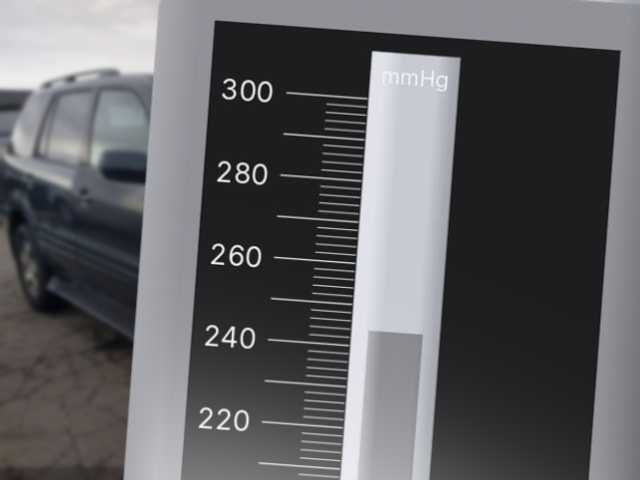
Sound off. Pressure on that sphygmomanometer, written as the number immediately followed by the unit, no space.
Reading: 244mmHg
